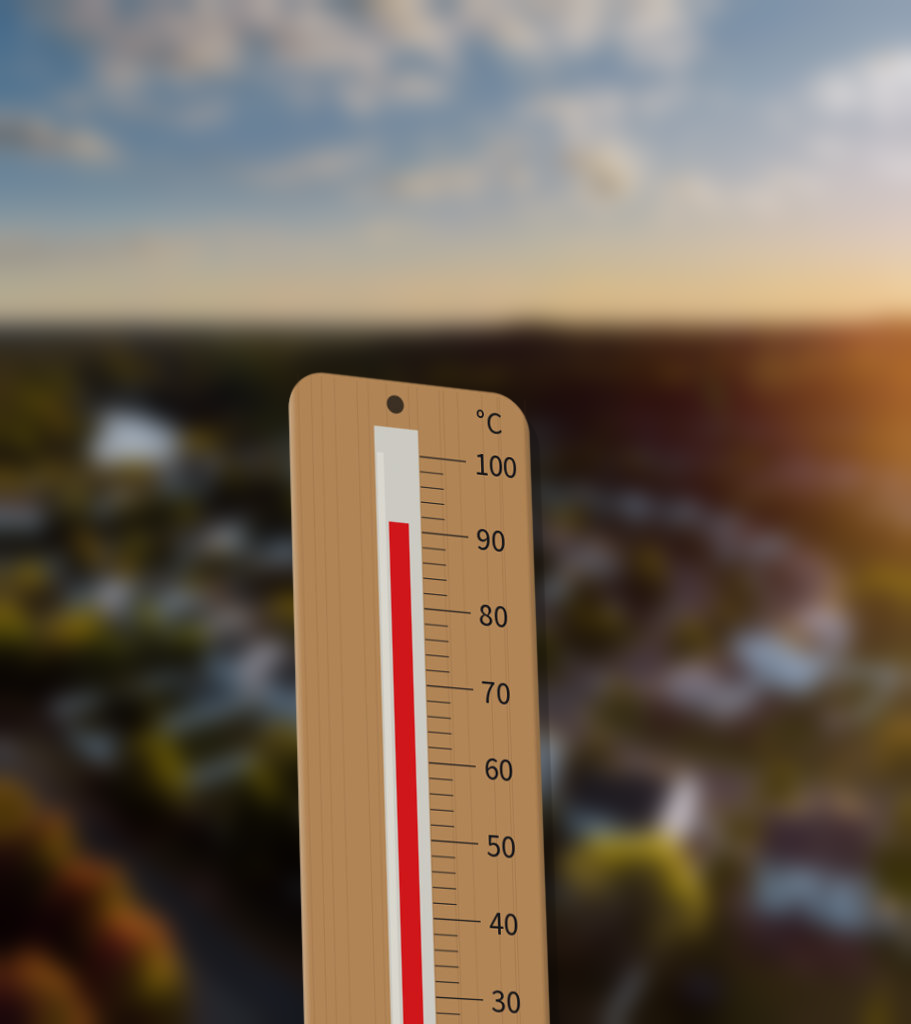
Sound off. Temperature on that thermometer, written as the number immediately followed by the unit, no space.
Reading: 91°C
